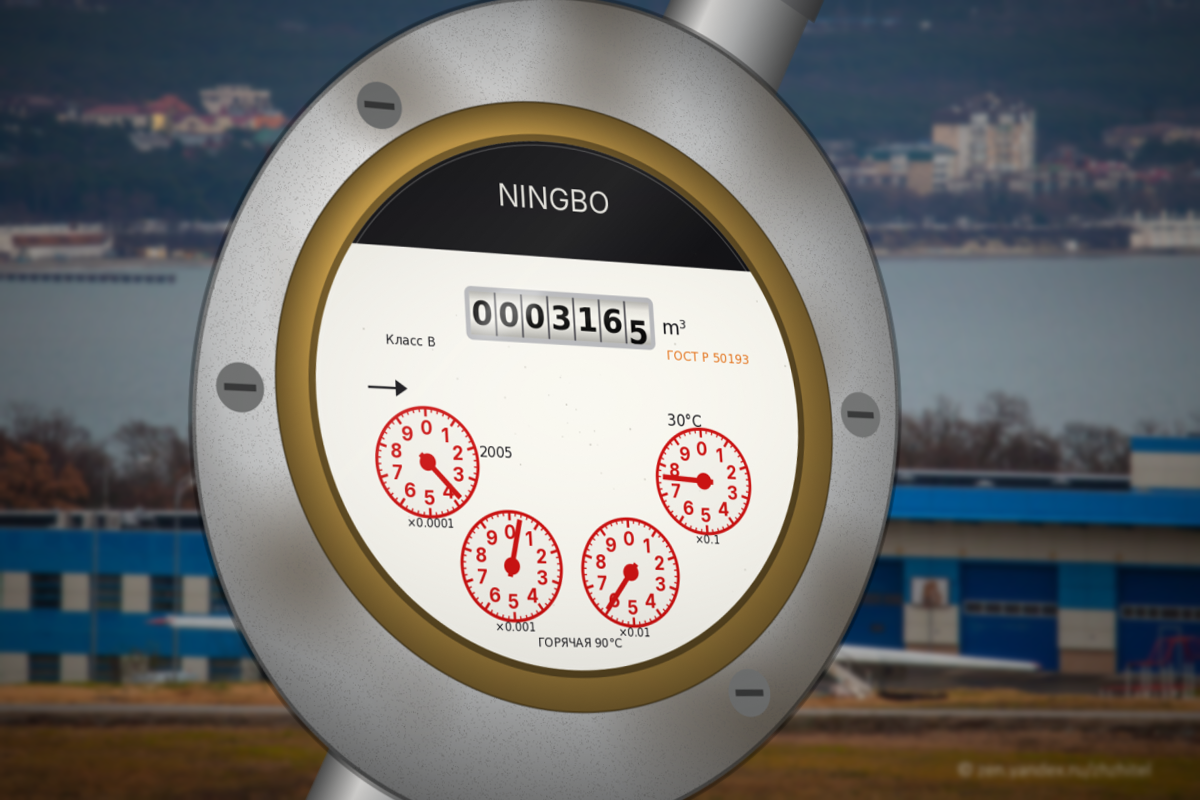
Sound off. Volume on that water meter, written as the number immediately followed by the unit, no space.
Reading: 3164.7603m³
